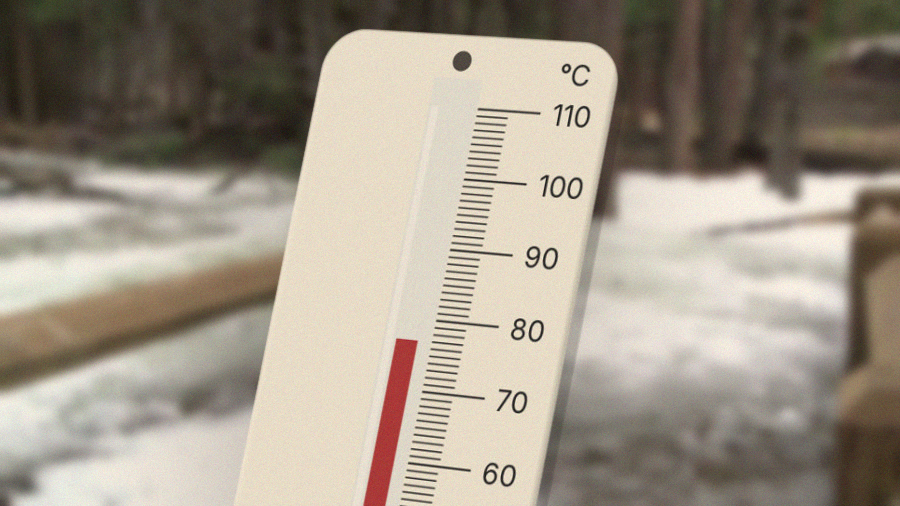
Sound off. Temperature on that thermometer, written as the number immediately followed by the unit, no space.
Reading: 77°C
